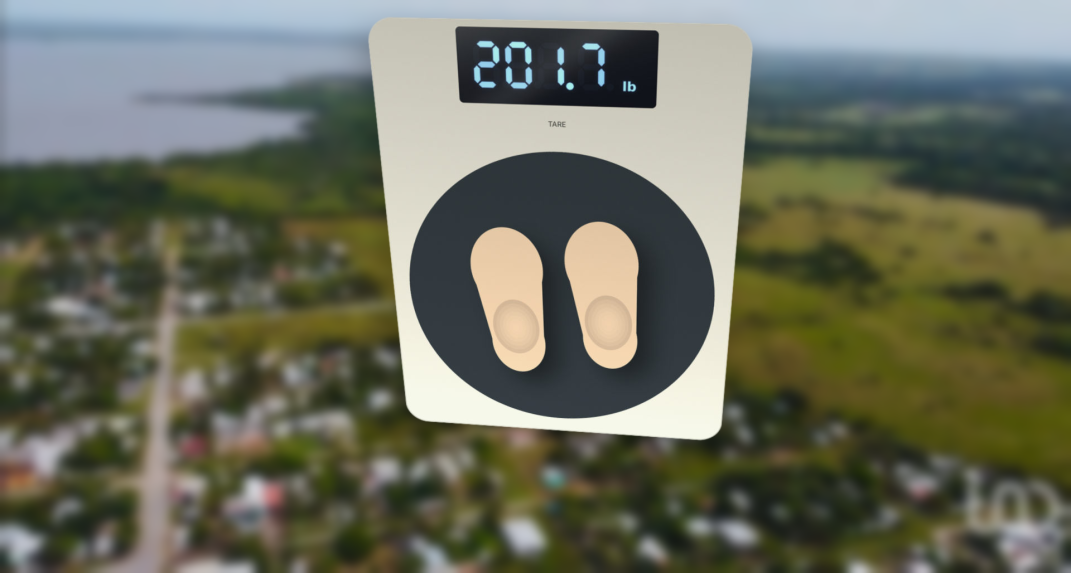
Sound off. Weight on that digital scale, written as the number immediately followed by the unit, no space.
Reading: 201.7lb
